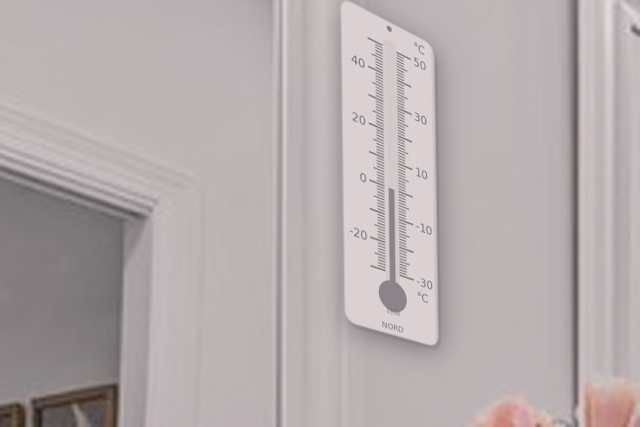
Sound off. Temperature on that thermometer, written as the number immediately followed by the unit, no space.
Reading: 0°C
